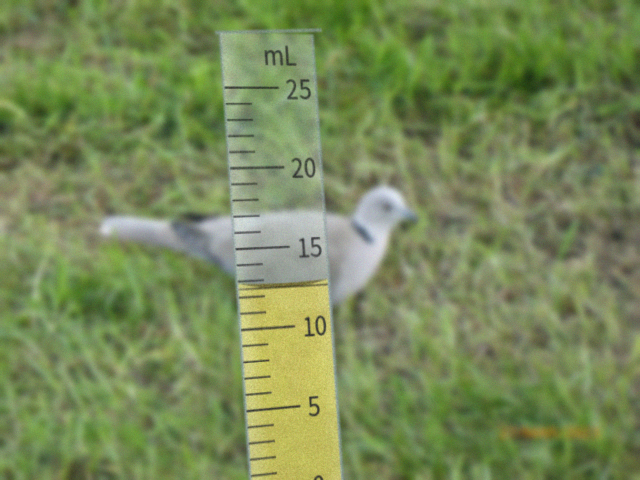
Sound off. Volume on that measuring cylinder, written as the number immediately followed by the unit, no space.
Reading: 12.5mL
